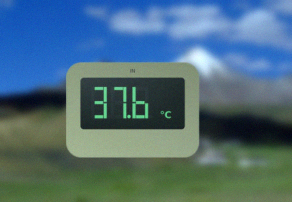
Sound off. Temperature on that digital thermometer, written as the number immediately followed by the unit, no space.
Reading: 37.6°C
